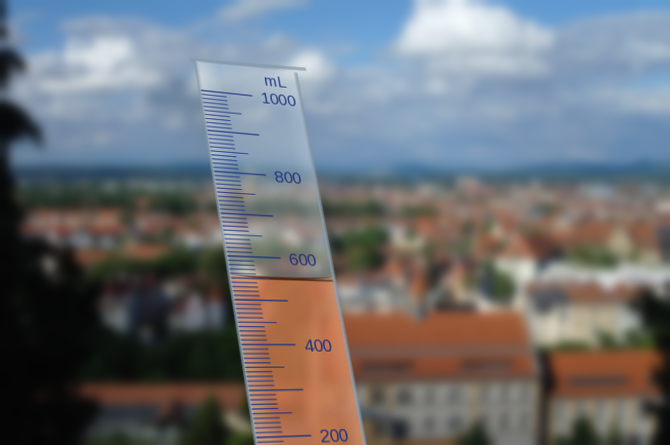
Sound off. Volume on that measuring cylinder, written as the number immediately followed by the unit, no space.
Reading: 550mL
